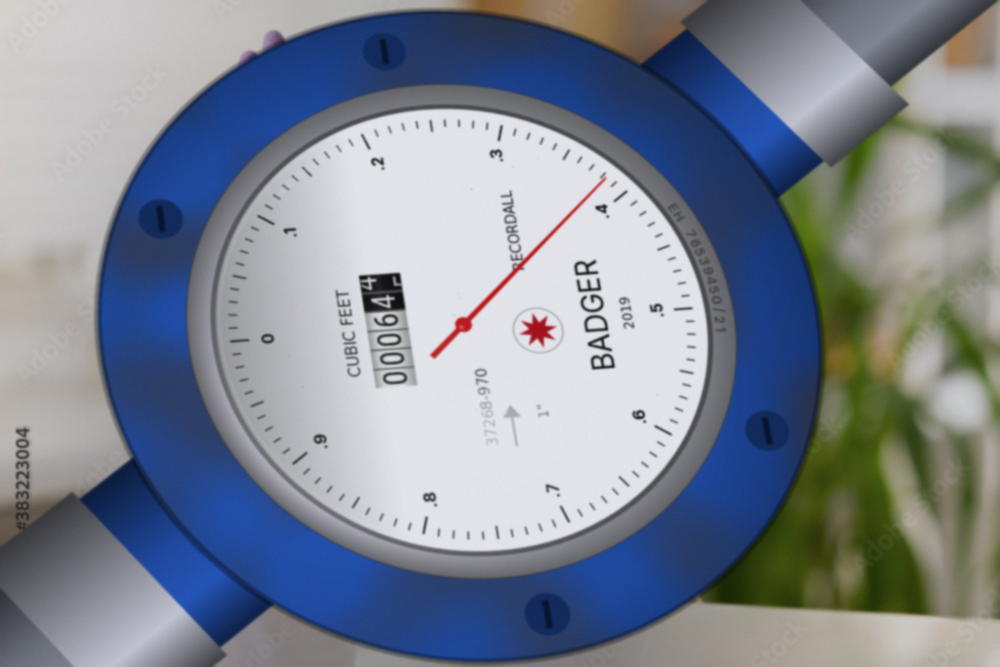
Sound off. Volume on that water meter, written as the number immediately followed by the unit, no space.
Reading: 644.38ft³
